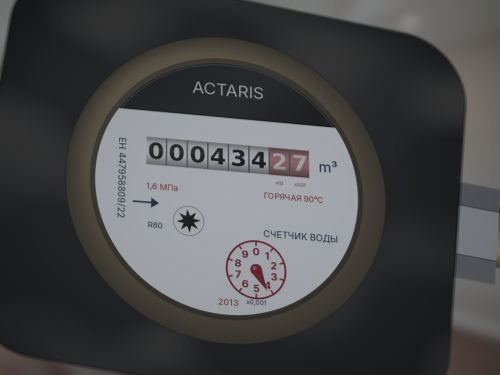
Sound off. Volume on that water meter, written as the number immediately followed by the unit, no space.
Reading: 434.274m³
